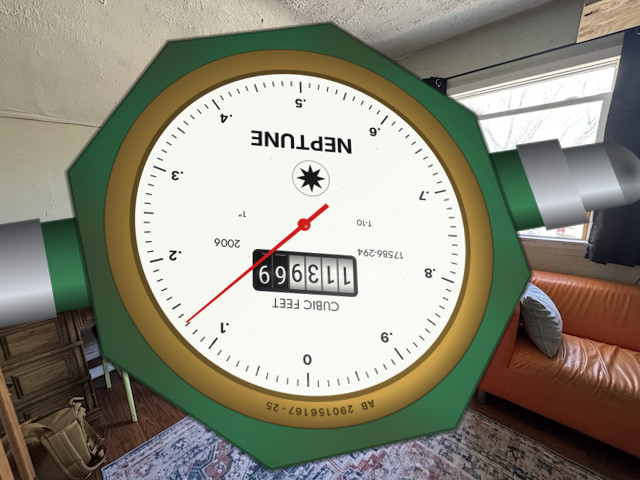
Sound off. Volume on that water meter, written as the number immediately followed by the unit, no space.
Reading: 113969.13ft³
